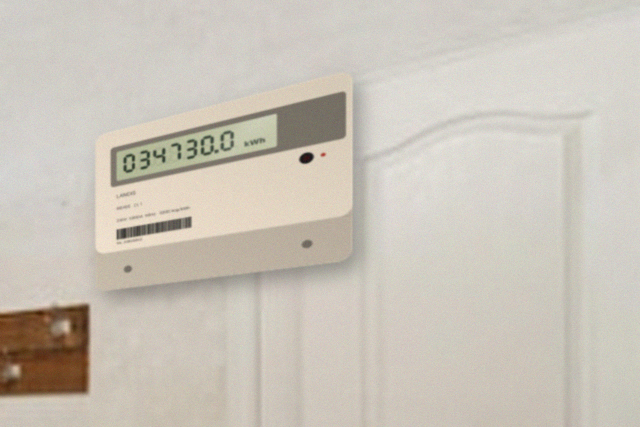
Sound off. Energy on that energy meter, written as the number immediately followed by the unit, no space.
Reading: 34730.0kWh
